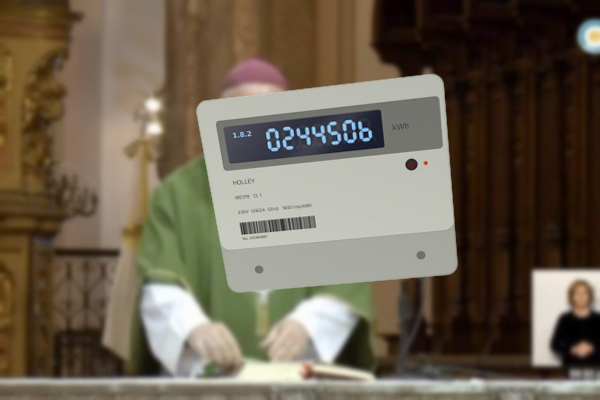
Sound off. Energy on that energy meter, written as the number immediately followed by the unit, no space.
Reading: 244506kWh
